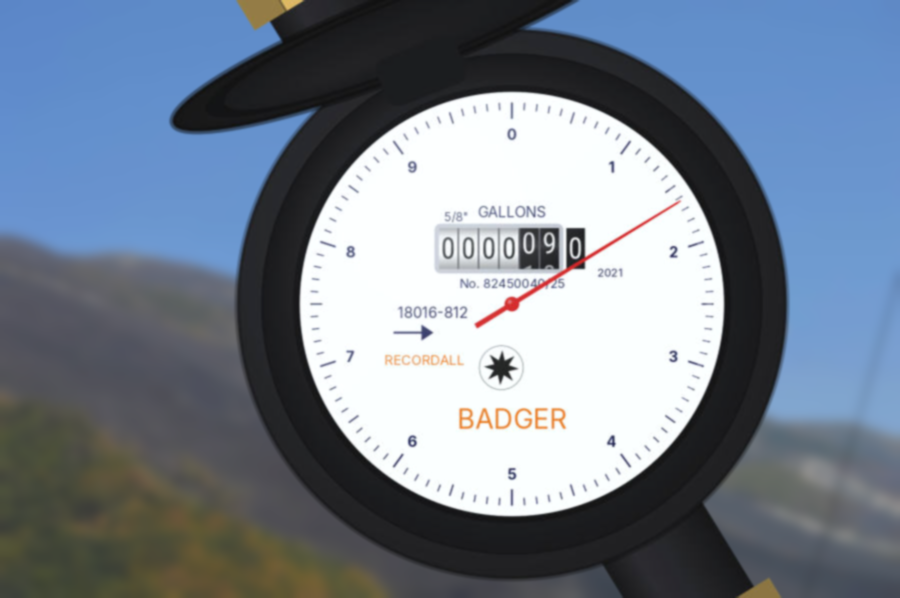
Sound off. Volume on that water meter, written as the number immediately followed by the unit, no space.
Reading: 91.6gal
